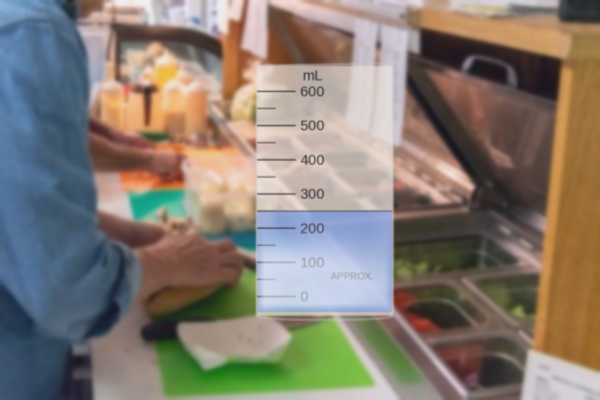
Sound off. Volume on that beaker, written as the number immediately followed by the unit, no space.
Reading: 250mL
